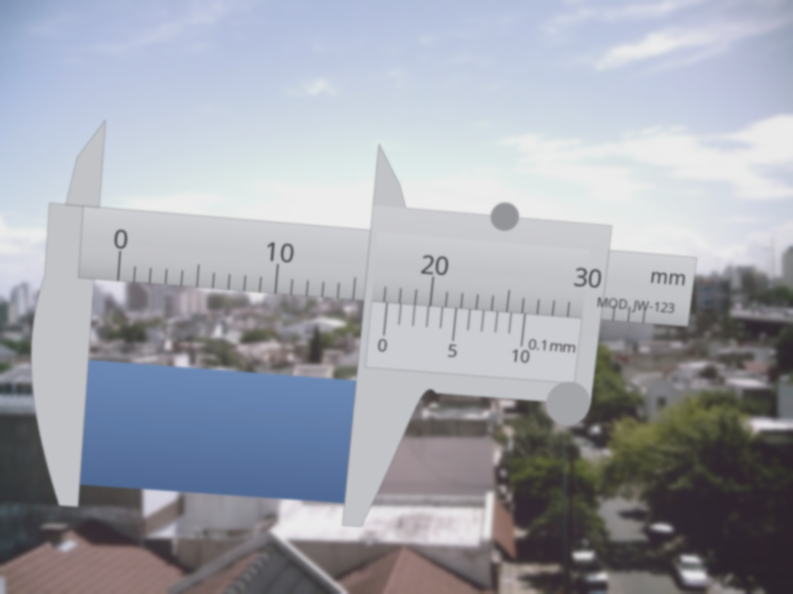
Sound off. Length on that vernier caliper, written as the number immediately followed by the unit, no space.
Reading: 17.2mm
